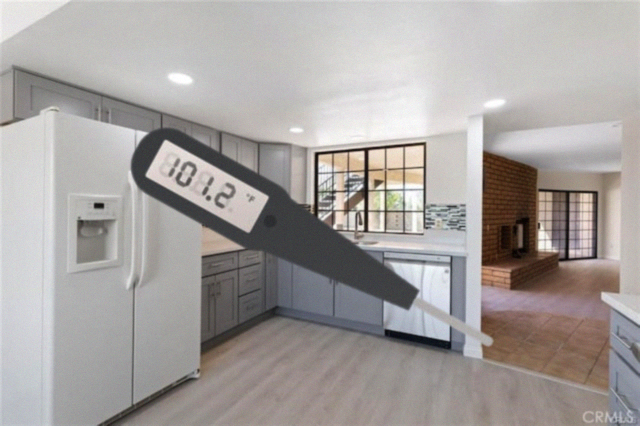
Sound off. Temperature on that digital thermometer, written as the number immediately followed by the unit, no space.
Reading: 101.2°F
